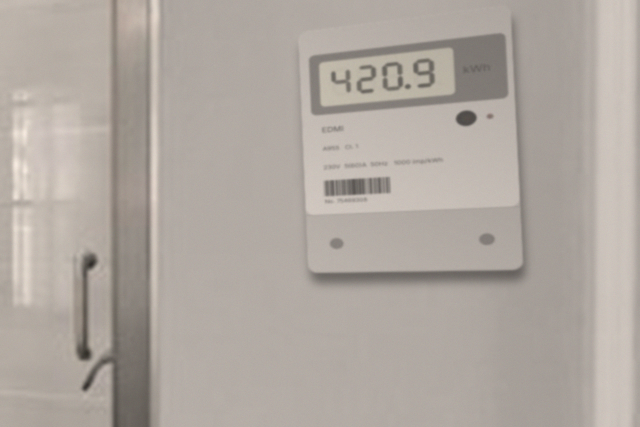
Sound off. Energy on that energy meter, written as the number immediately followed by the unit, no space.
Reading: 420.9kWh
